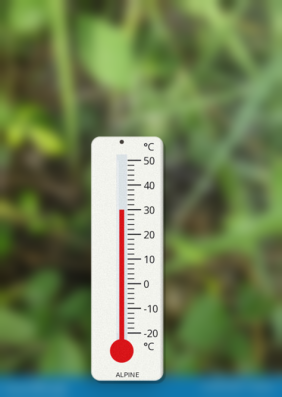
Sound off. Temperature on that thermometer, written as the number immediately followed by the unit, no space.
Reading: 30°C
